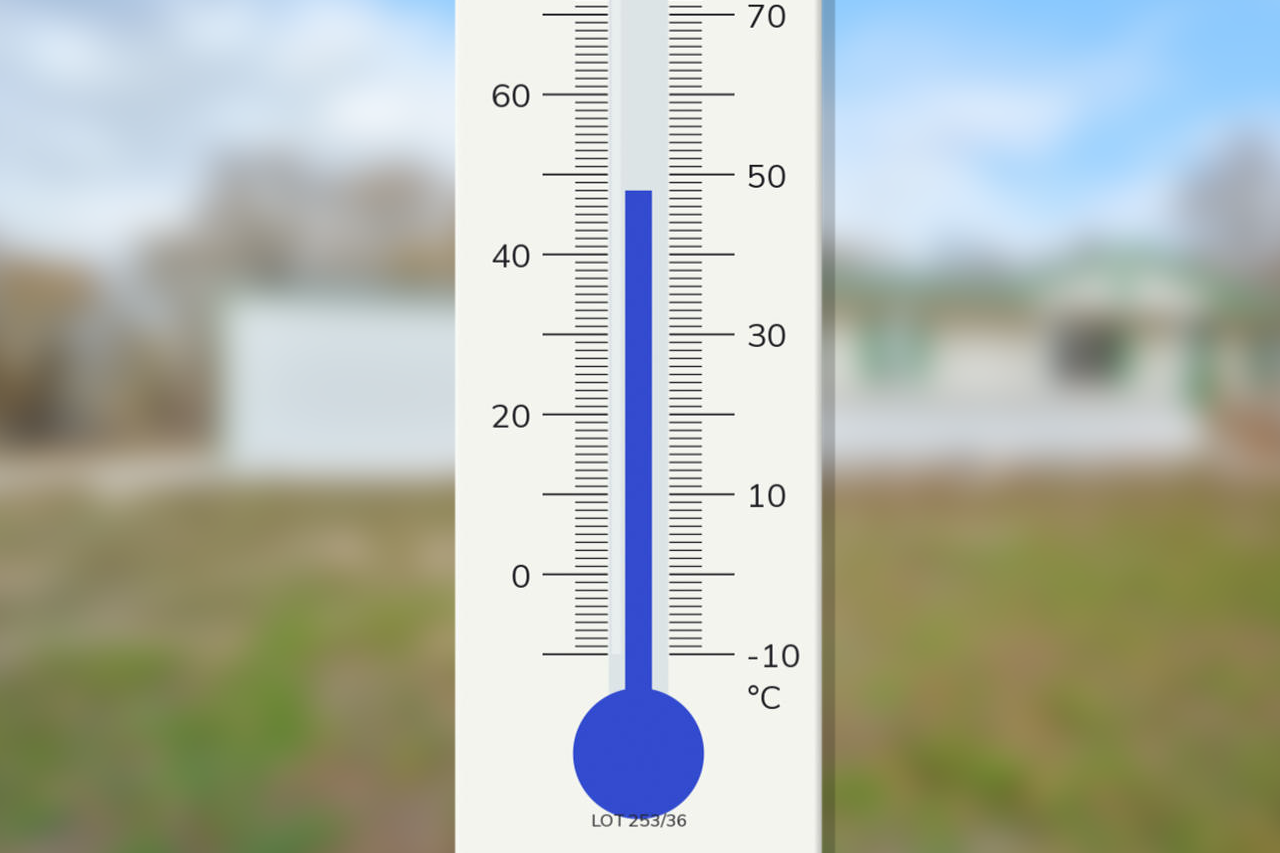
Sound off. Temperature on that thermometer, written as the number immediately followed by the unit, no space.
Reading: 48°C
